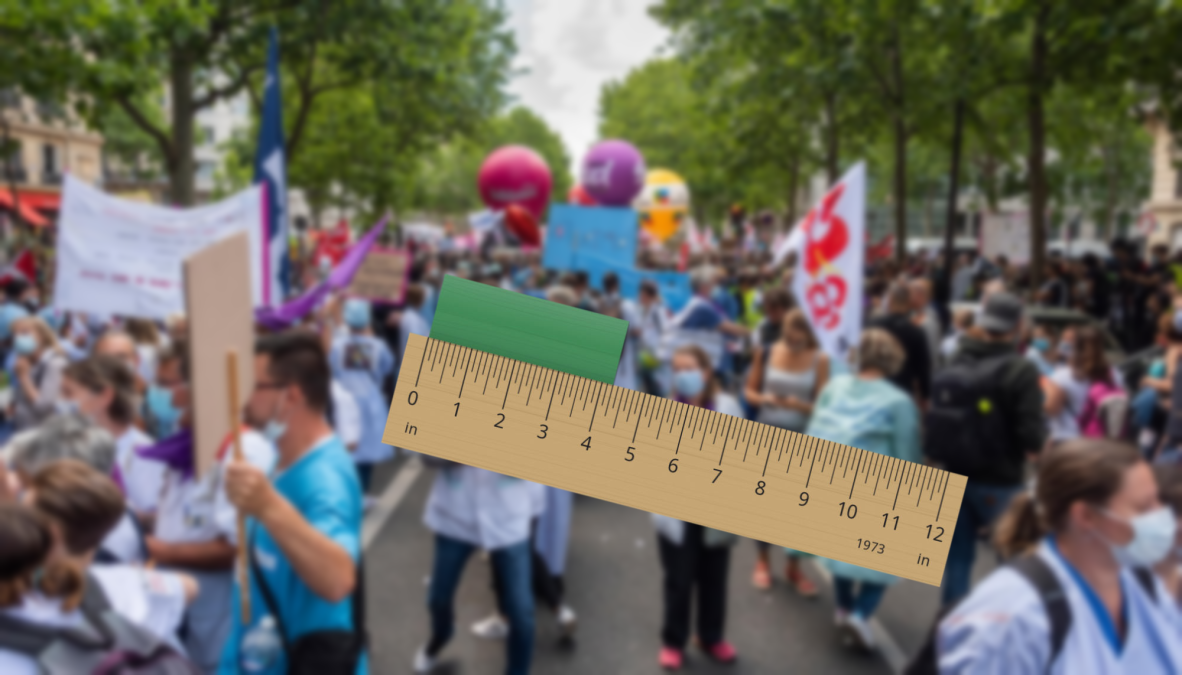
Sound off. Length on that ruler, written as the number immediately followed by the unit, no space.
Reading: 4.25in
